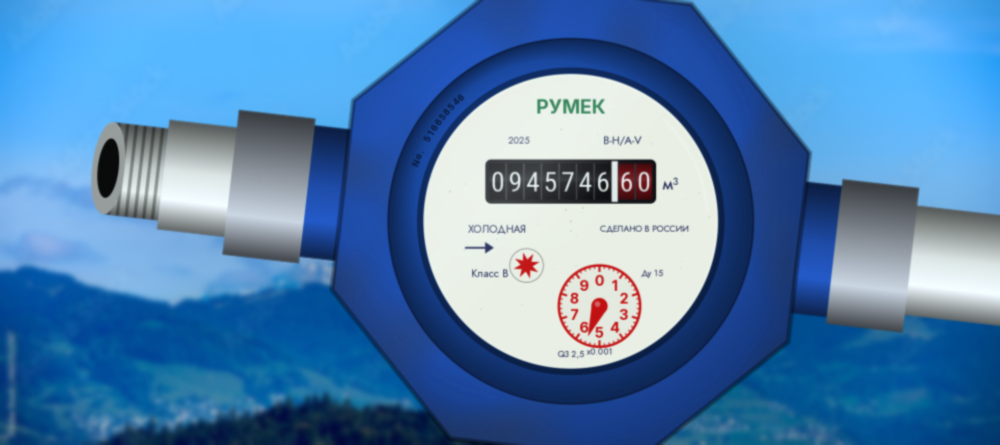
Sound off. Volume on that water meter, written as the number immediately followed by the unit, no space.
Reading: 945746.605m³
